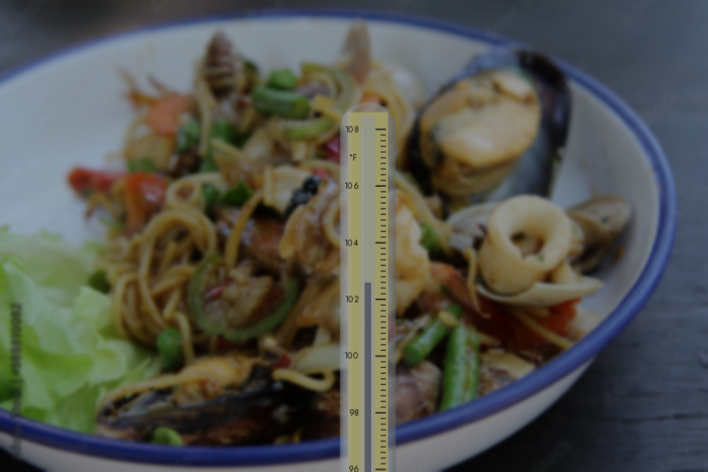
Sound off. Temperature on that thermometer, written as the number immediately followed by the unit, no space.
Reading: 102.6°F
